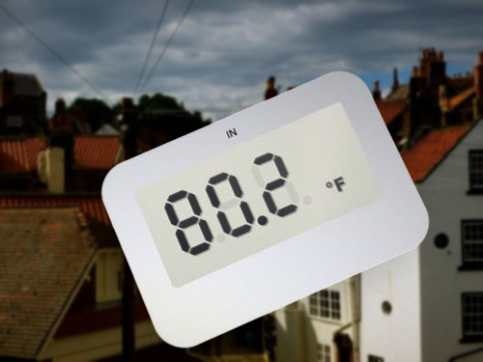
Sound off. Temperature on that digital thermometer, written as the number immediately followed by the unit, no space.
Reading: 80.2°F
